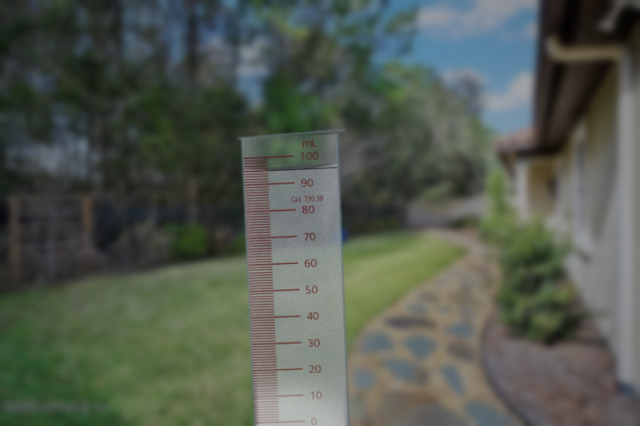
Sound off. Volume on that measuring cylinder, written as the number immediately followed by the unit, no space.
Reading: 95mL
